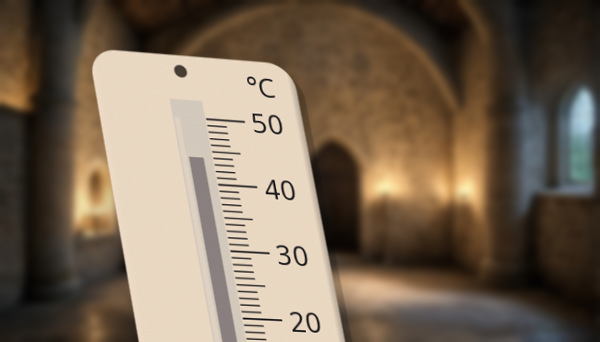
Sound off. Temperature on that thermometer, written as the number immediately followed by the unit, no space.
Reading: 44°C
